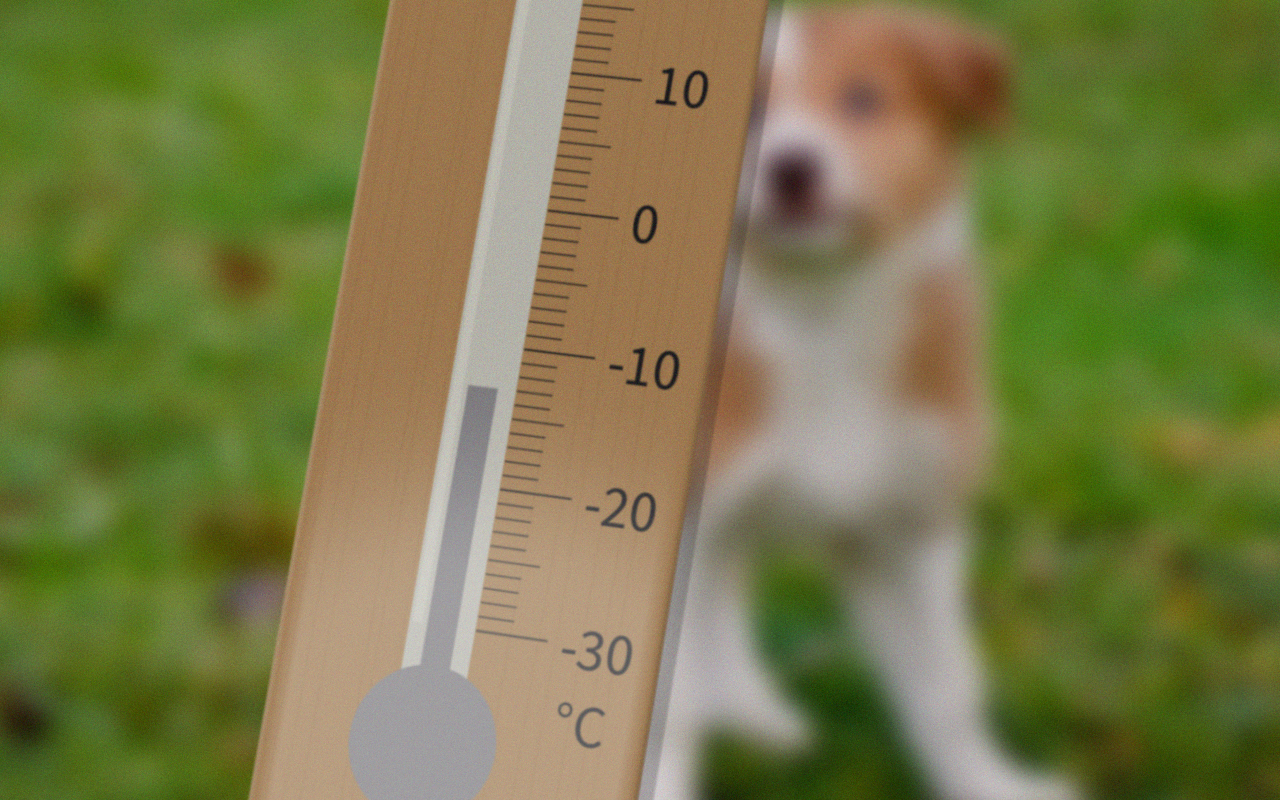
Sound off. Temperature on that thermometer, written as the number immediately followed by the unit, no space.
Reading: -13°C
